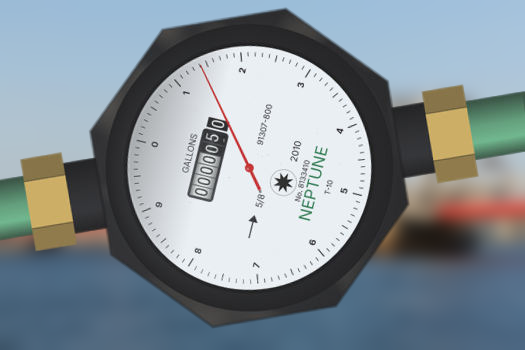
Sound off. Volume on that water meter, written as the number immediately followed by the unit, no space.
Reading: 51.4gal
